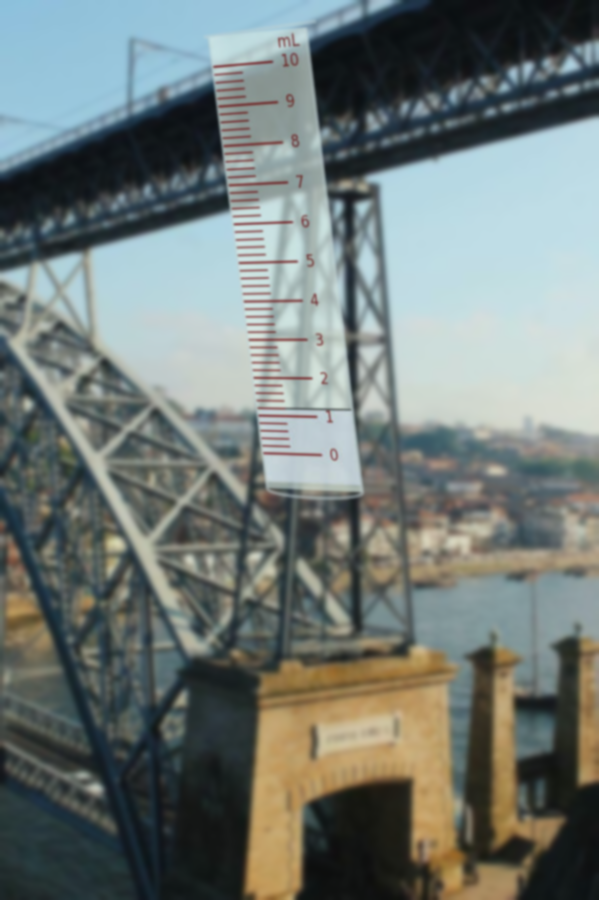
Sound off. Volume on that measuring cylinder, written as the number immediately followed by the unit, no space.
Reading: 1.2mL
